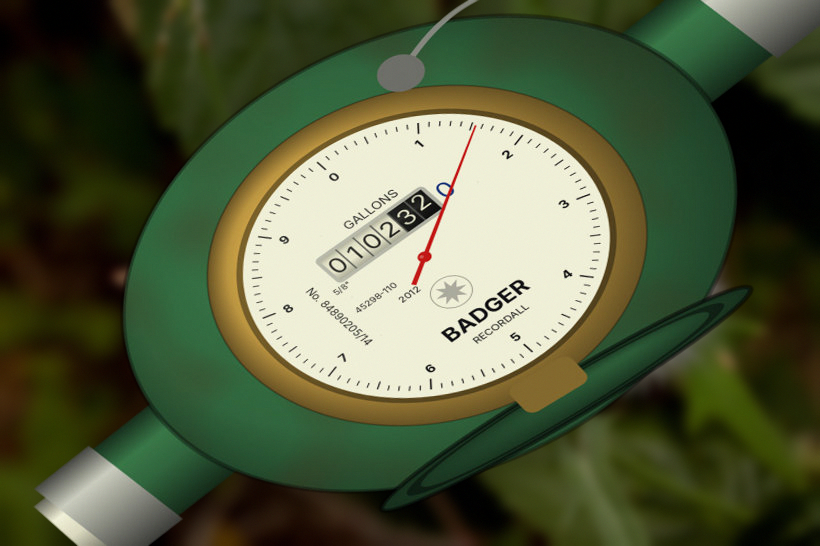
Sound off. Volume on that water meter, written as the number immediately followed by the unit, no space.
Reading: 102321.5gal
